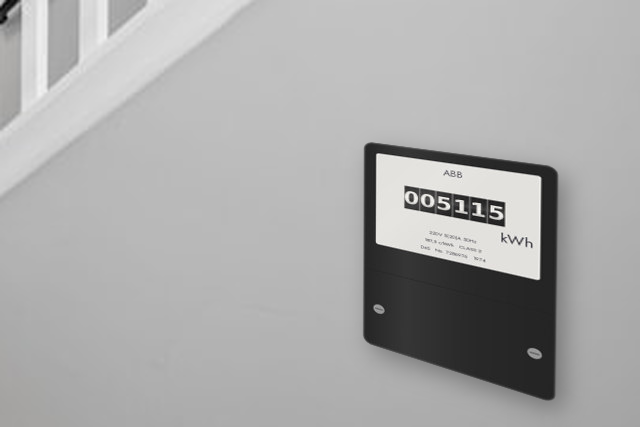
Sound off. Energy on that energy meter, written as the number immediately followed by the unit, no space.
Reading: 5115kWh
